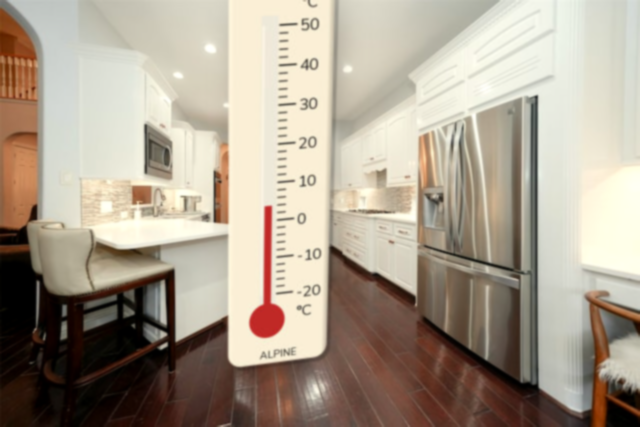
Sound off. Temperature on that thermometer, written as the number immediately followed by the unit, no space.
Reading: 4°C
